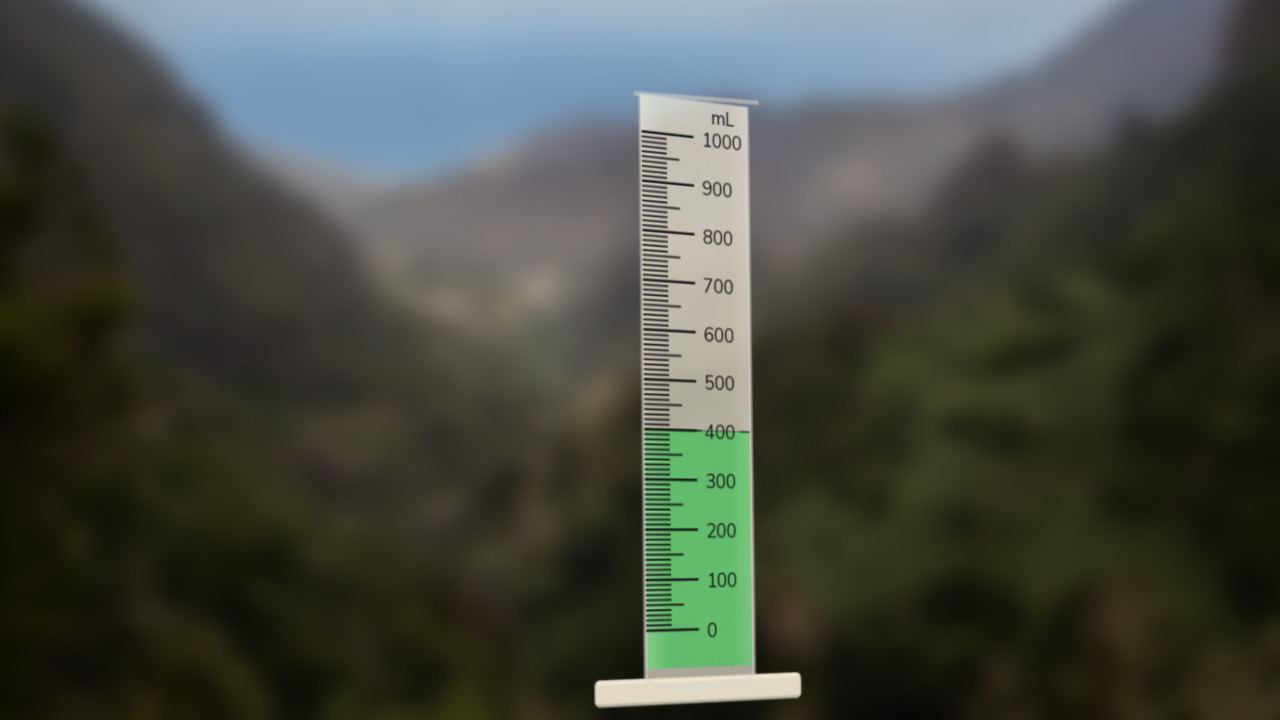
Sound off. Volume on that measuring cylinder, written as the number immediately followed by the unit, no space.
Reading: 400mL
